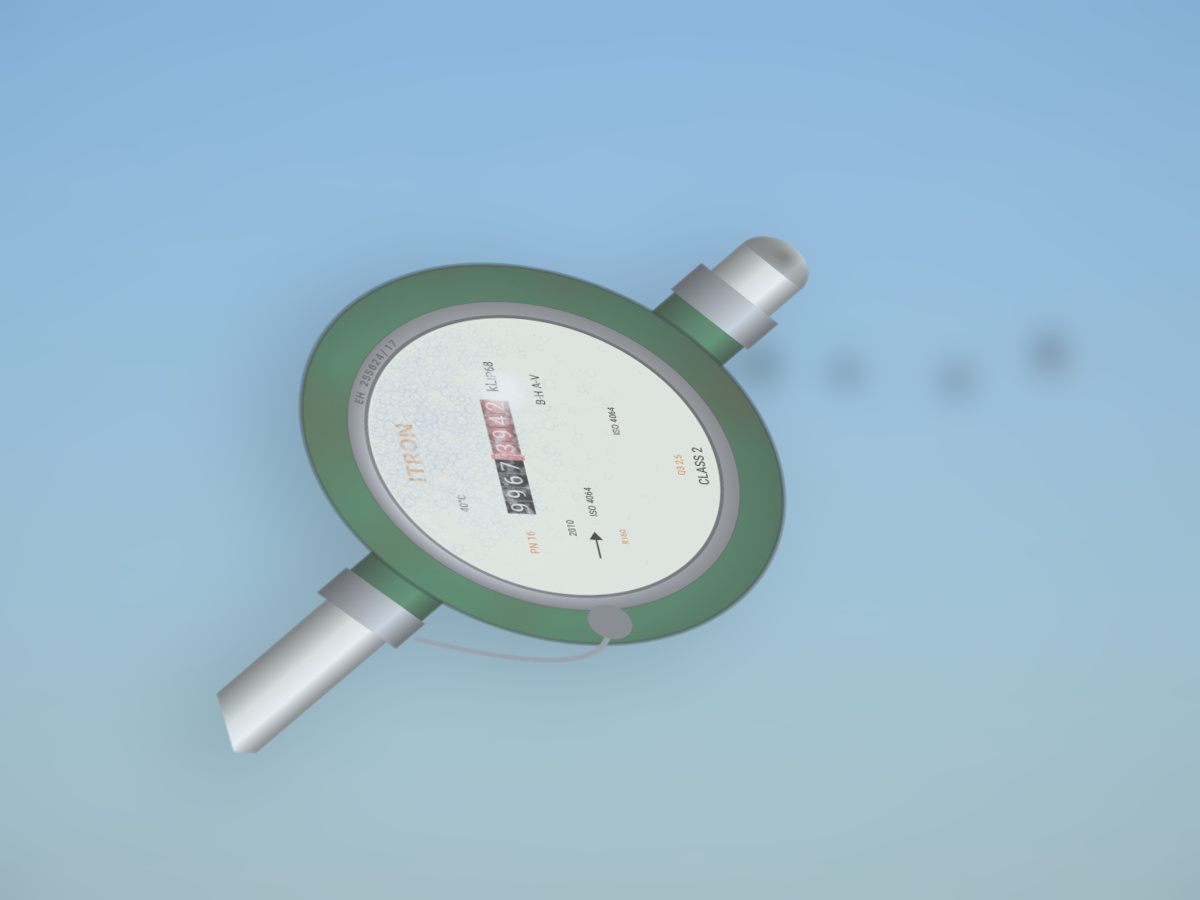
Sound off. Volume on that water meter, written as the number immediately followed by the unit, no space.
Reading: 9967.3942kL
